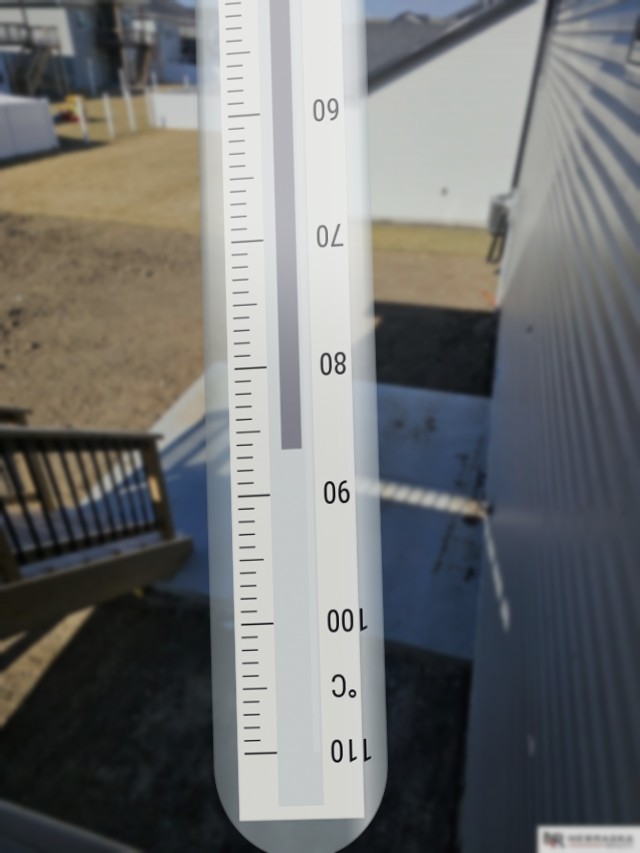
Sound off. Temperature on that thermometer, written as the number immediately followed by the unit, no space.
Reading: 86.5°C
